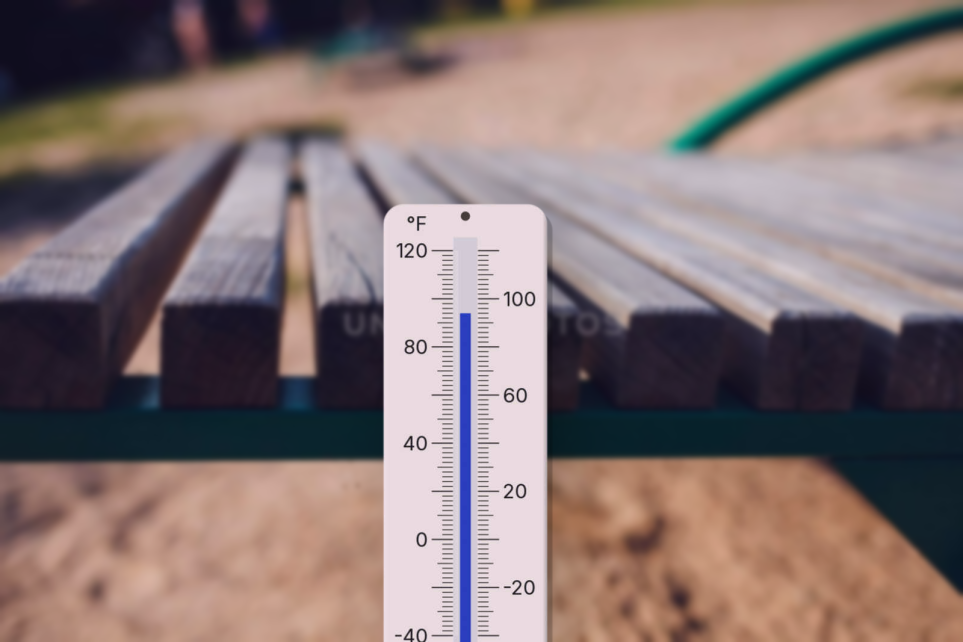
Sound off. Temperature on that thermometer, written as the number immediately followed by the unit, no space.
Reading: 94°F
